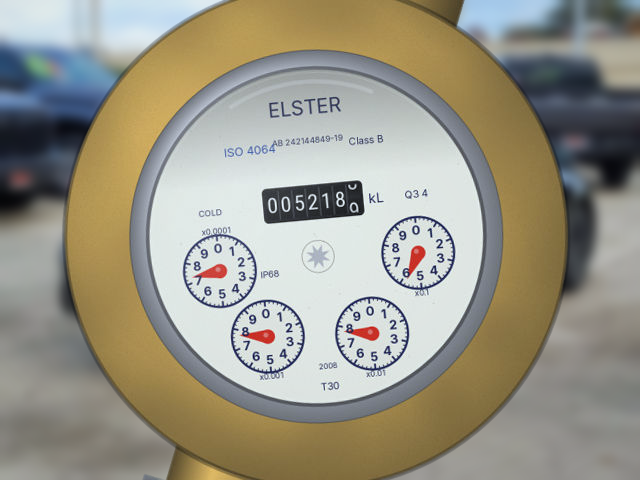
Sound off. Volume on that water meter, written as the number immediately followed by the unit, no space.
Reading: 52188.5777kL
